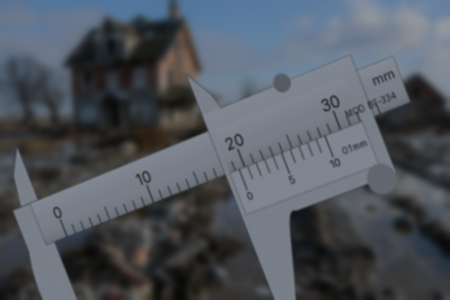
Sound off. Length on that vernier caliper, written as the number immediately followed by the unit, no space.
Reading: 19.4mm
